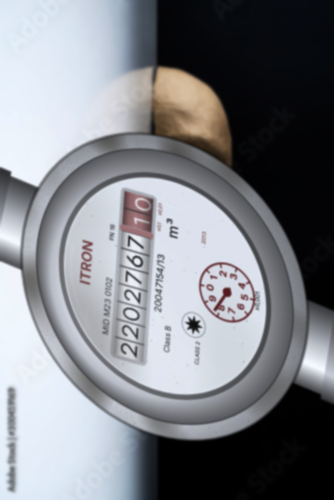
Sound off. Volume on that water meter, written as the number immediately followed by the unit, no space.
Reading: 2202767.098m³
